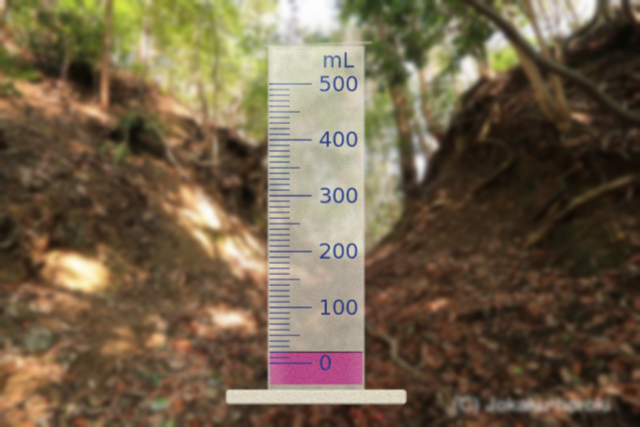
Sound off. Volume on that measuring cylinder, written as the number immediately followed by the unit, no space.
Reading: 20mL
